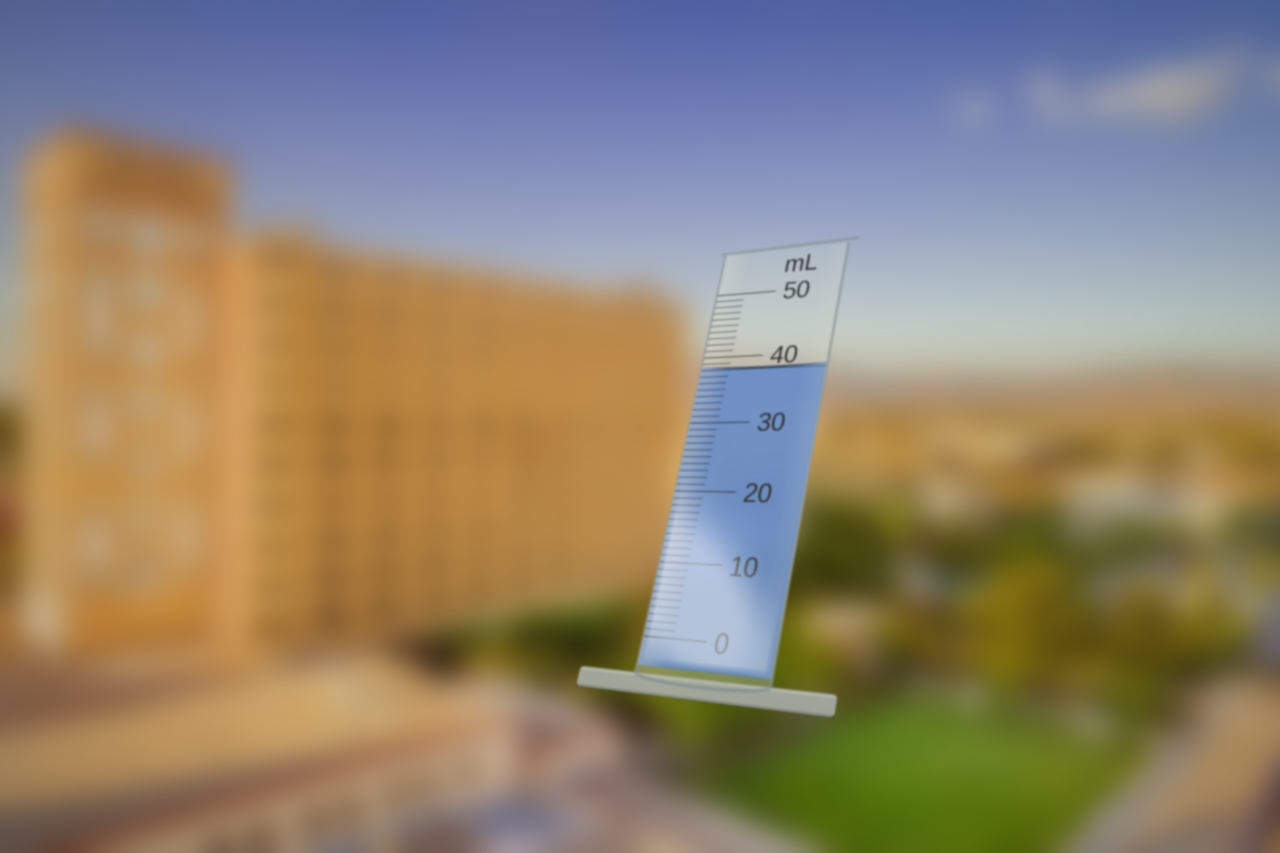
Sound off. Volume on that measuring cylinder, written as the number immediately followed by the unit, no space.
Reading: 38mL
